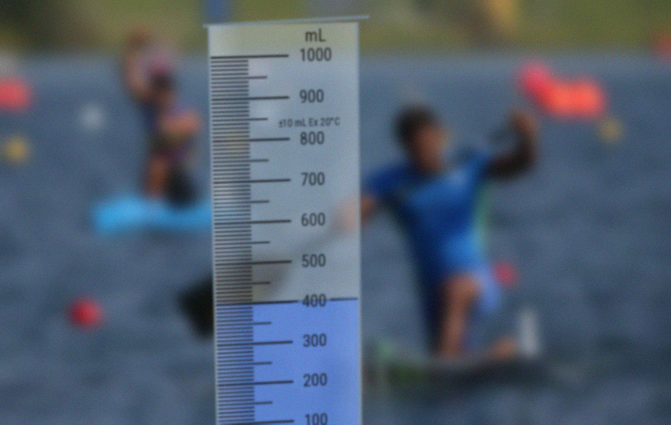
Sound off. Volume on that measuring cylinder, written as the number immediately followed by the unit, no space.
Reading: 400mL
